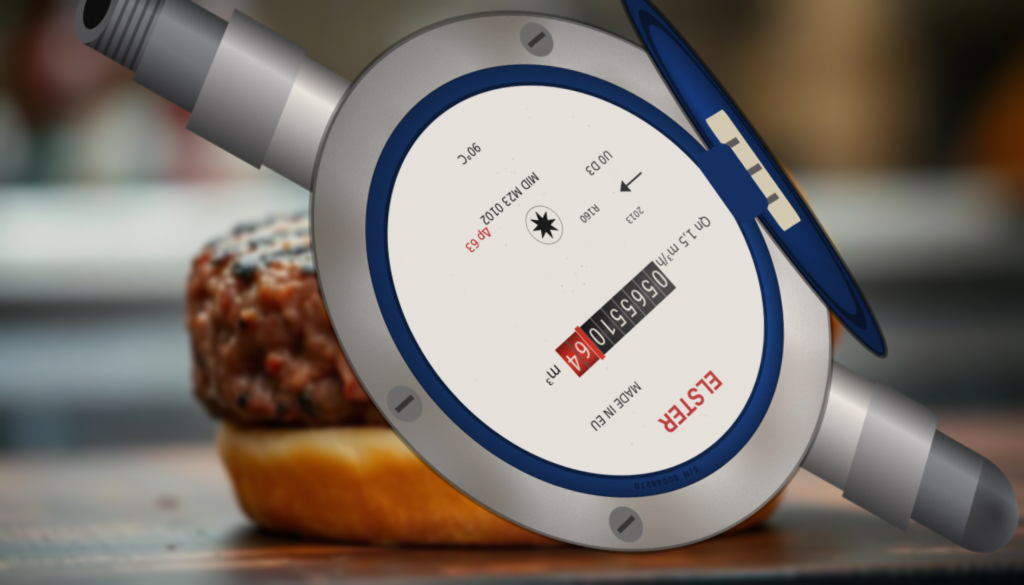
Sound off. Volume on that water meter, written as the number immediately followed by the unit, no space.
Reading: 565510.64m³
